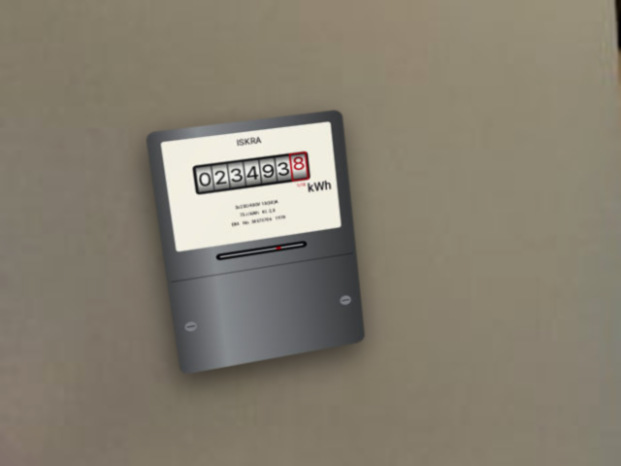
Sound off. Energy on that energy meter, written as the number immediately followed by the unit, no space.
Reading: 23493.8kWh
